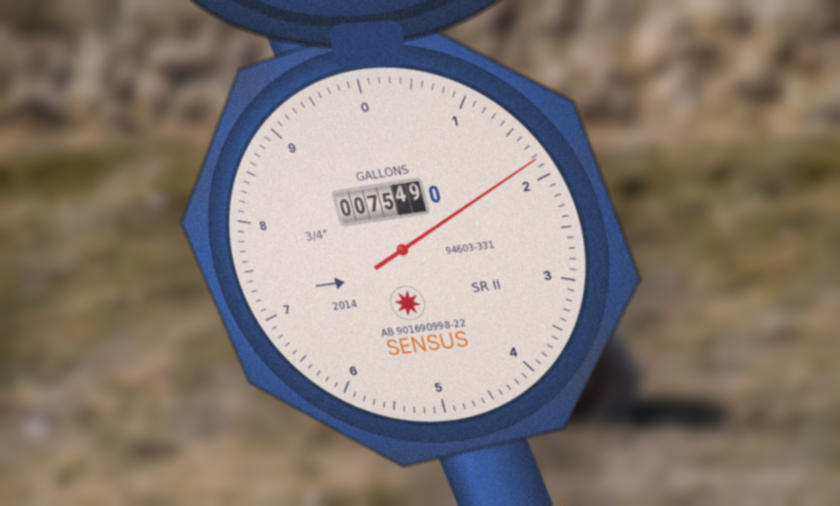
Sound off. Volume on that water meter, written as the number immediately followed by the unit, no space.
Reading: 75491.8gal
